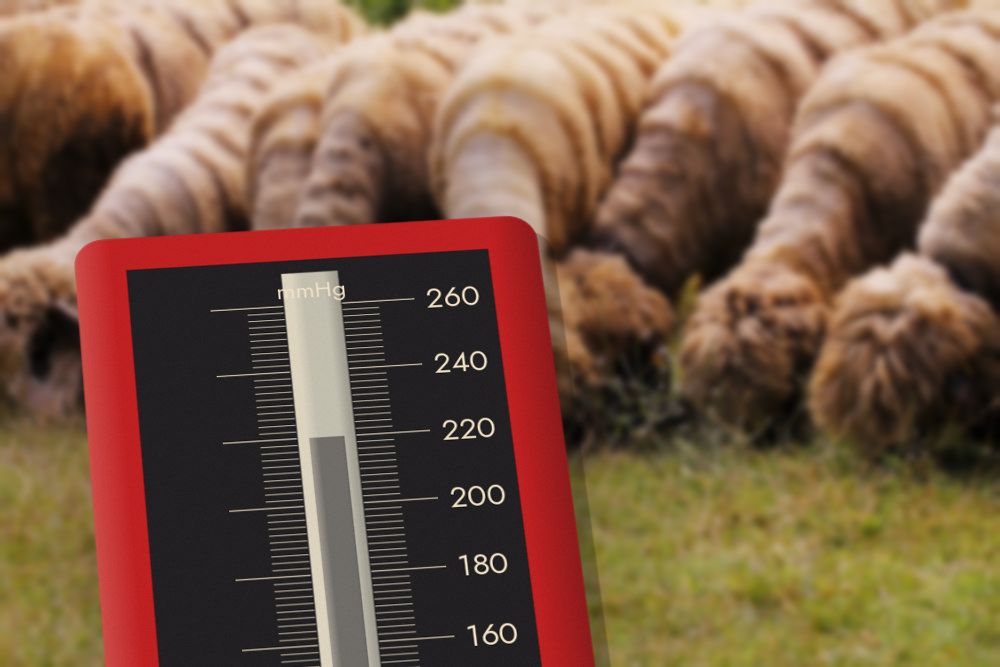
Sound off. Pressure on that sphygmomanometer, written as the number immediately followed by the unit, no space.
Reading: 220mmHg
